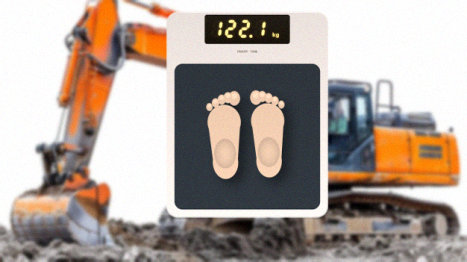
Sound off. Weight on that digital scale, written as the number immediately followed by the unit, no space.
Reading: 122.1kg
